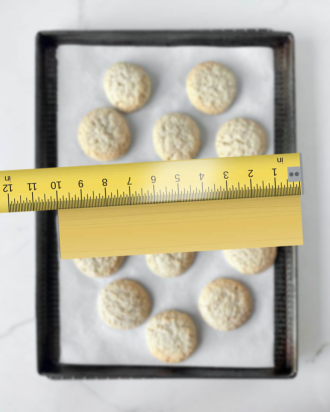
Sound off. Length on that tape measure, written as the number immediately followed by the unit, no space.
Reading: 10in
